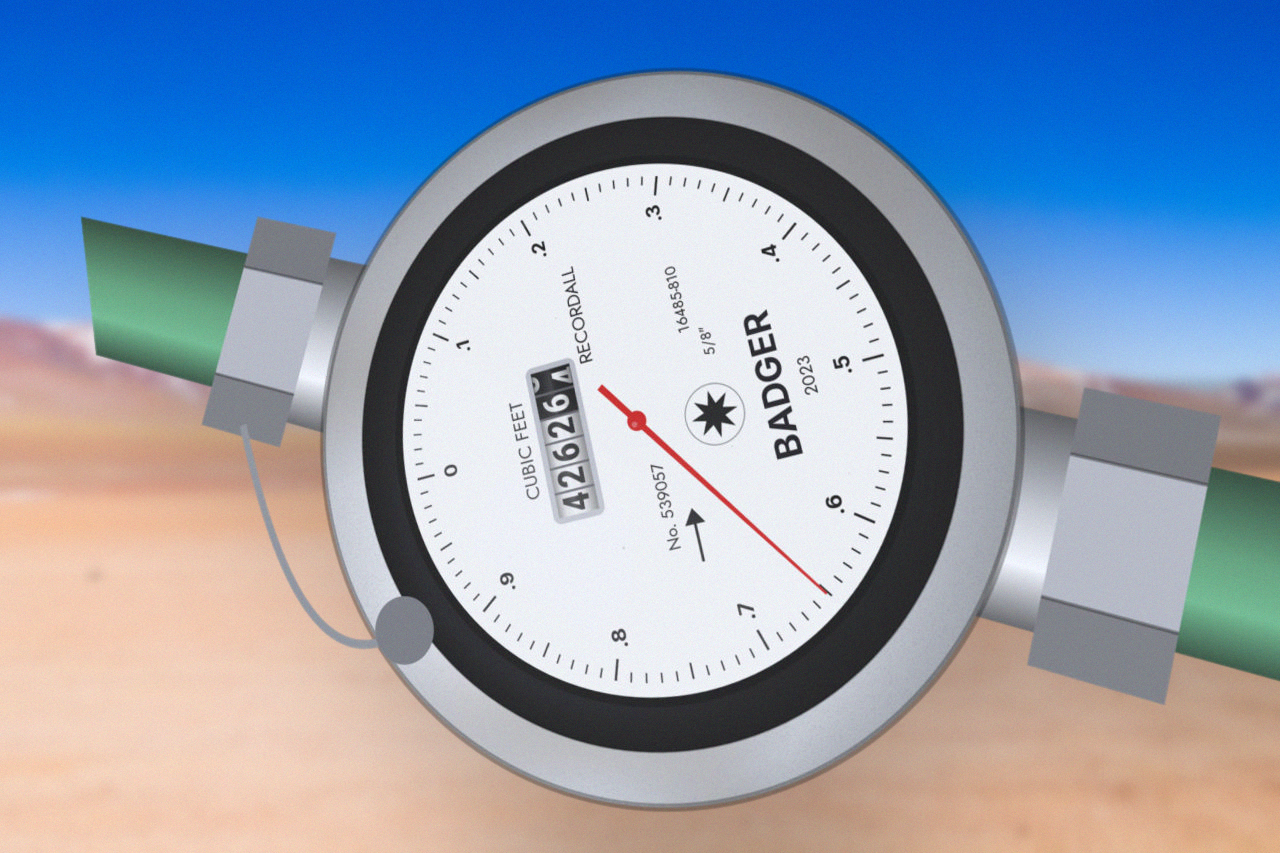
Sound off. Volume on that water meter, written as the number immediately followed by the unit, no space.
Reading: 426263.65ft³
